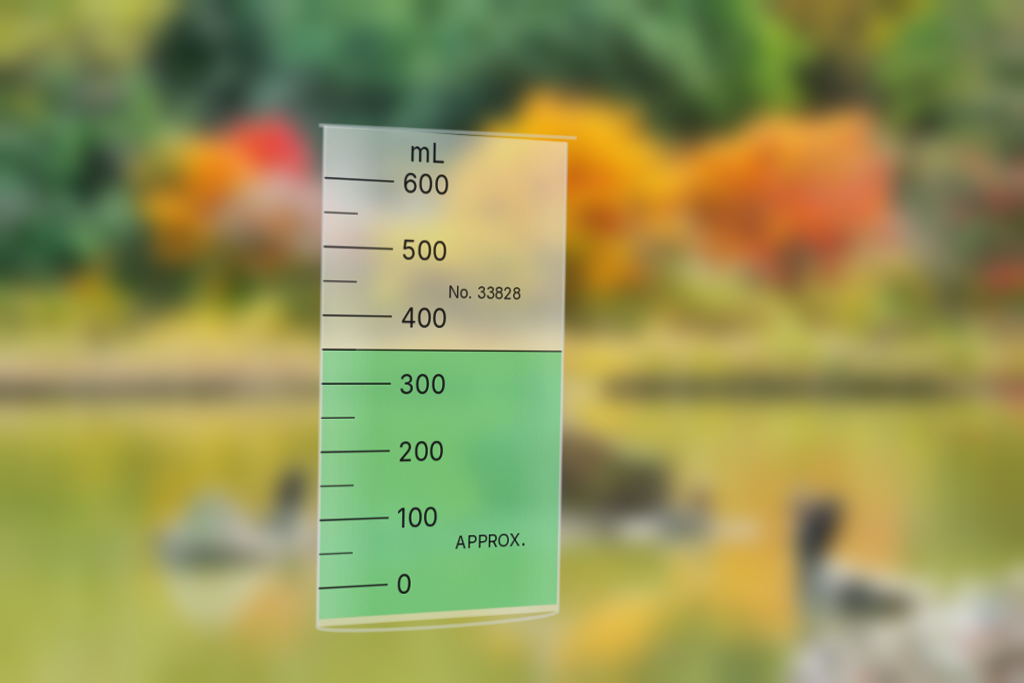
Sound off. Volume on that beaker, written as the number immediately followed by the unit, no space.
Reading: 350mL
